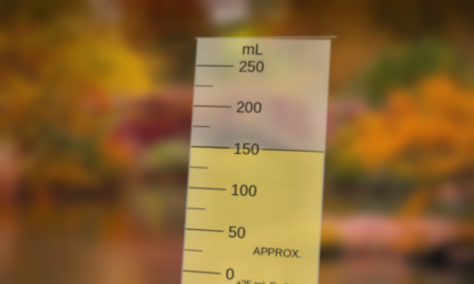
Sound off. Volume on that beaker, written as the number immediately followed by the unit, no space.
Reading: 150mL
